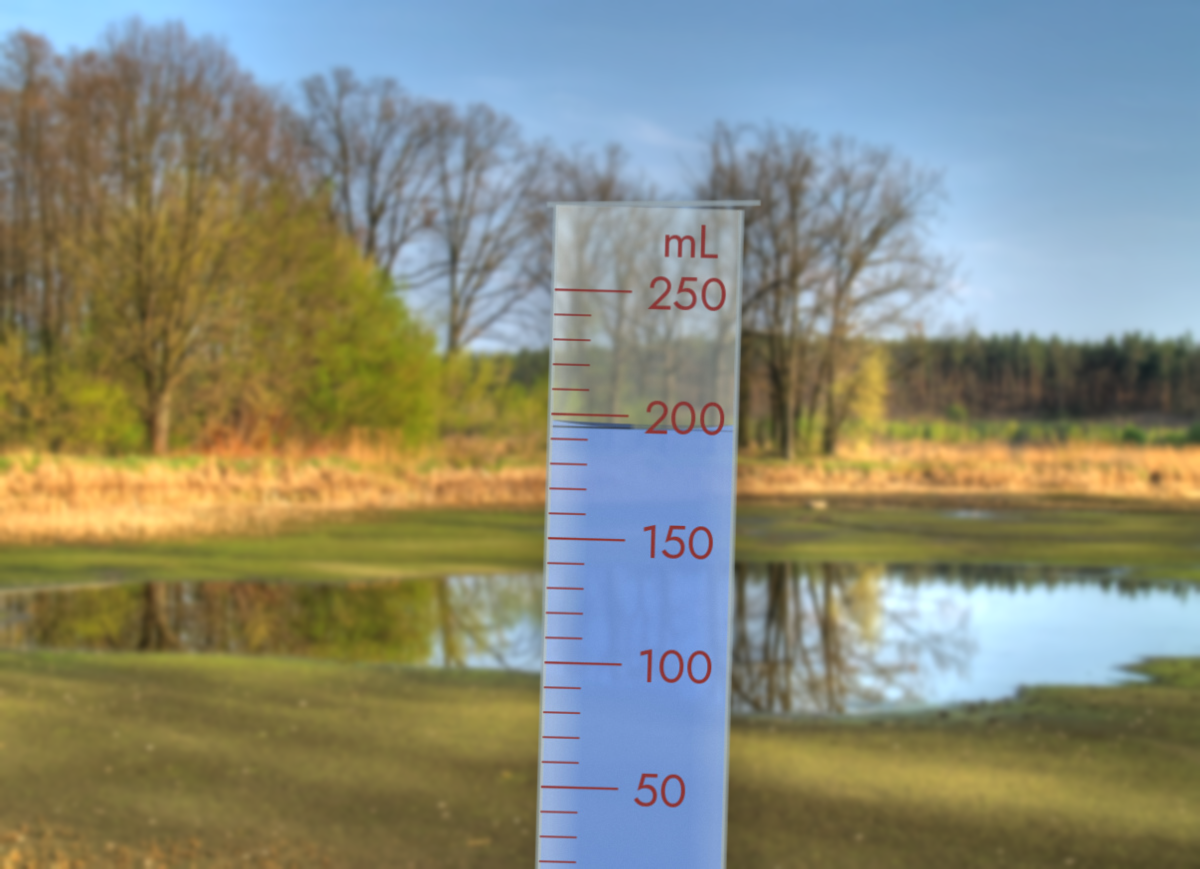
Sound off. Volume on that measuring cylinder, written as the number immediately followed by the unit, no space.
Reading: 195mL
